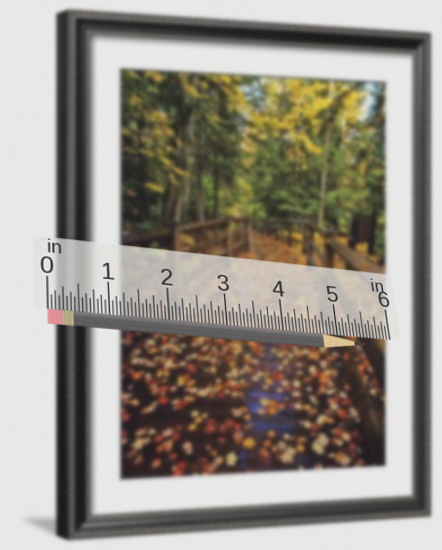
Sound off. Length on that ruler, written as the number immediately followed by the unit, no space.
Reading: 5.5in
